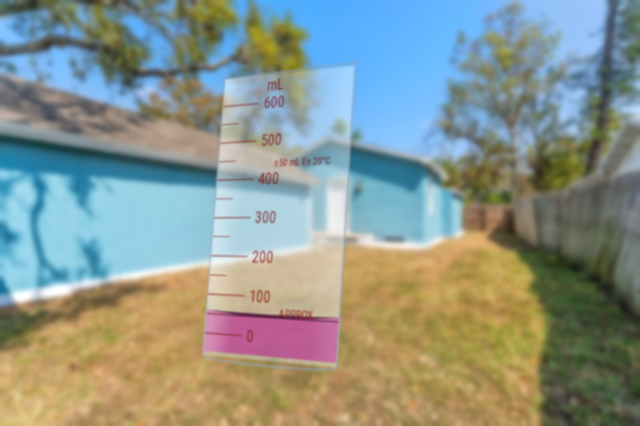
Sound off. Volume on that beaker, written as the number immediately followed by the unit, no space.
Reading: 50mL
